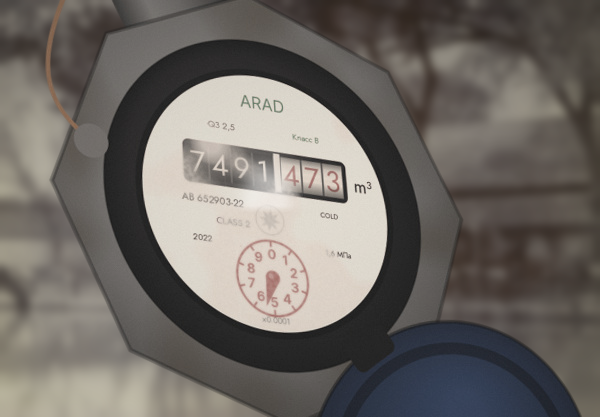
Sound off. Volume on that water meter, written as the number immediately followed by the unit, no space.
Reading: 7491.4735m³
